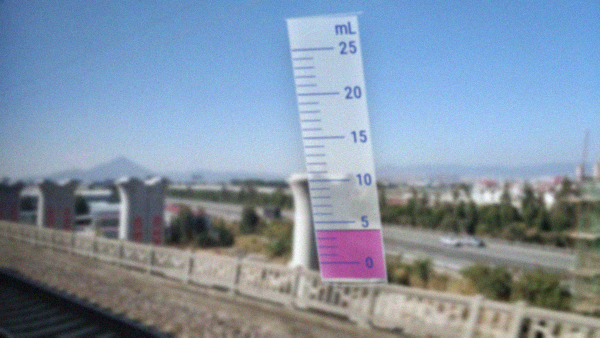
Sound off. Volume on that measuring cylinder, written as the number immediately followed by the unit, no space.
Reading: 4mL
